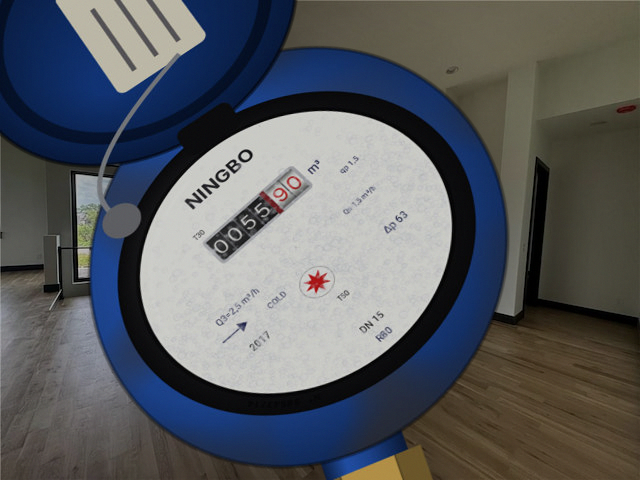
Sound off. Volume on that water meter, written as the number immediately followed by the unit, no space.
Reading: 55.90m³
